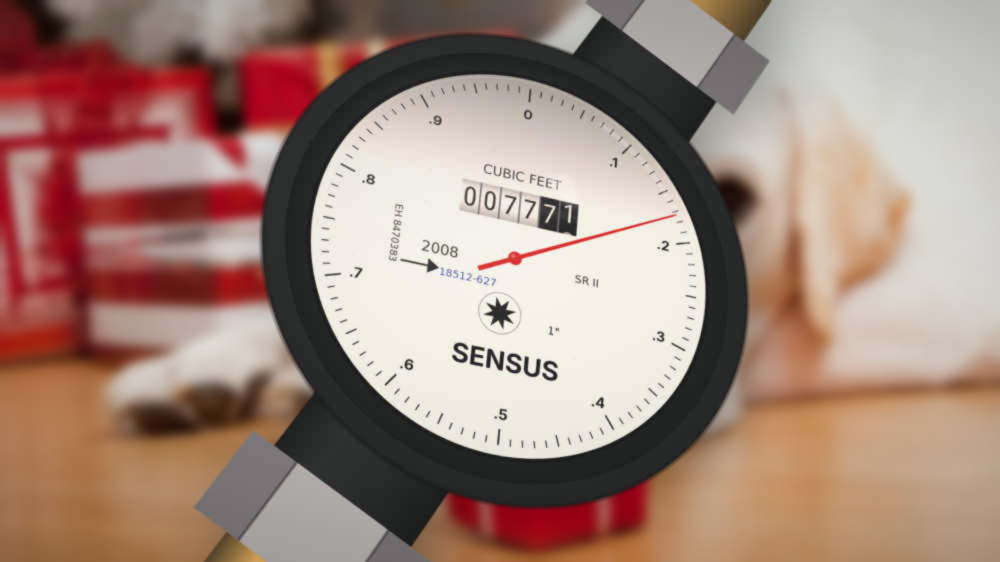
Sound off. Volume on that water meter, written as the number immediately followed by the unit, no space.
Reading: 7771.17ft³
